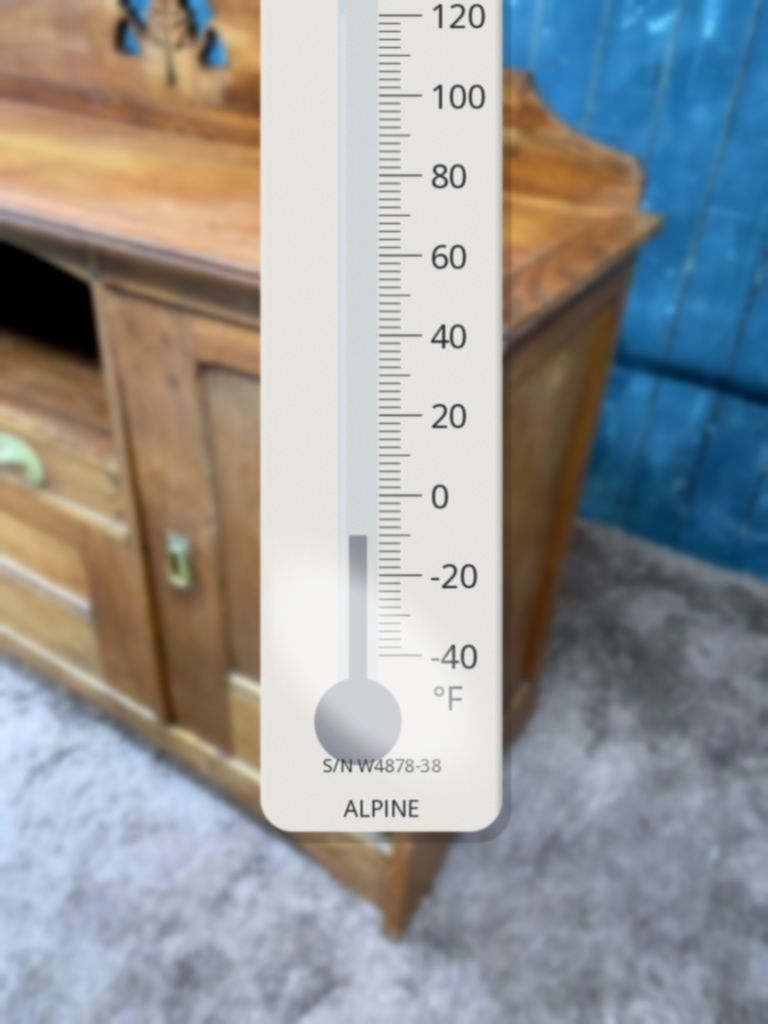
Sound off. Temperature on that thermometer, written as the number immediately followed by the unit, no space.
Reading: -10°F
